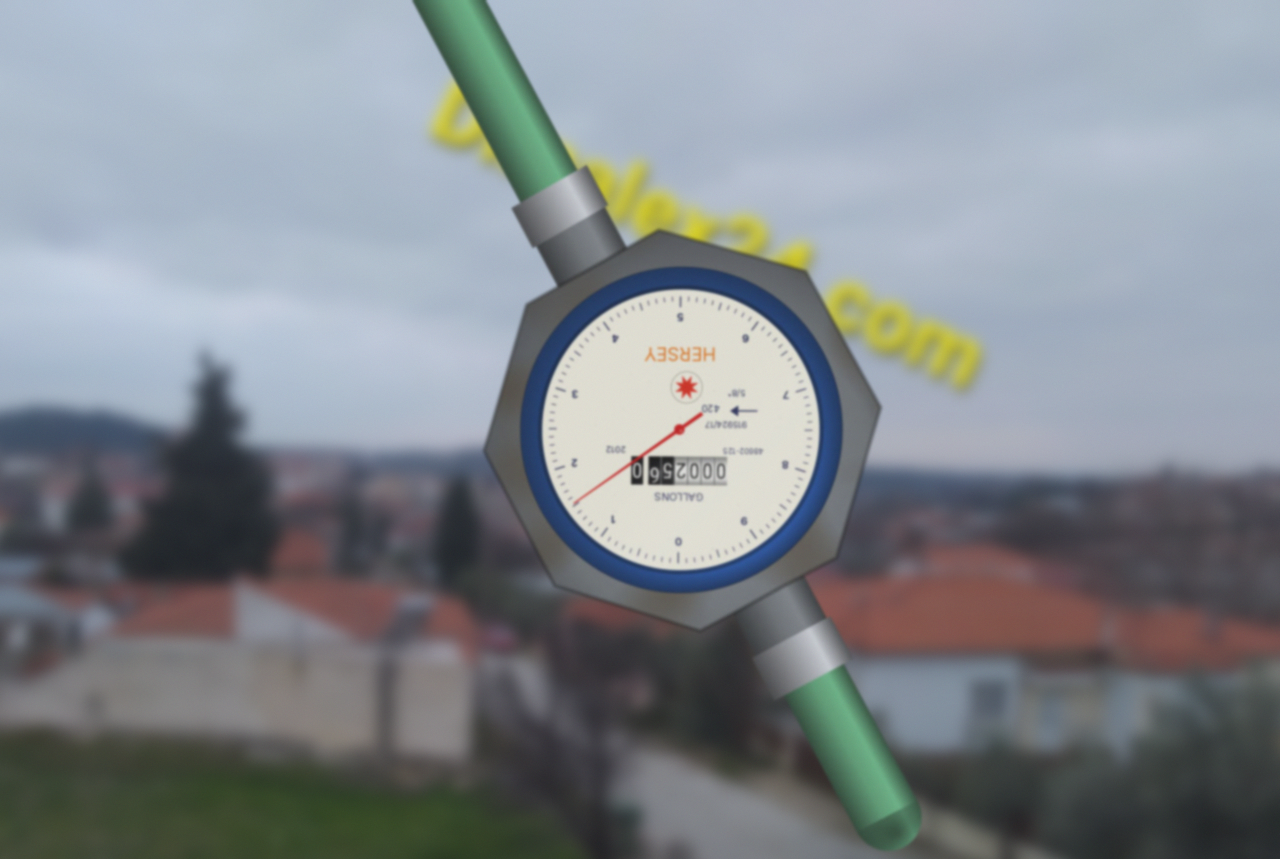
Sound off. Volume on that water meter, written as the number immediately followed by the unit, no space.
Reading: 2561.5gal
